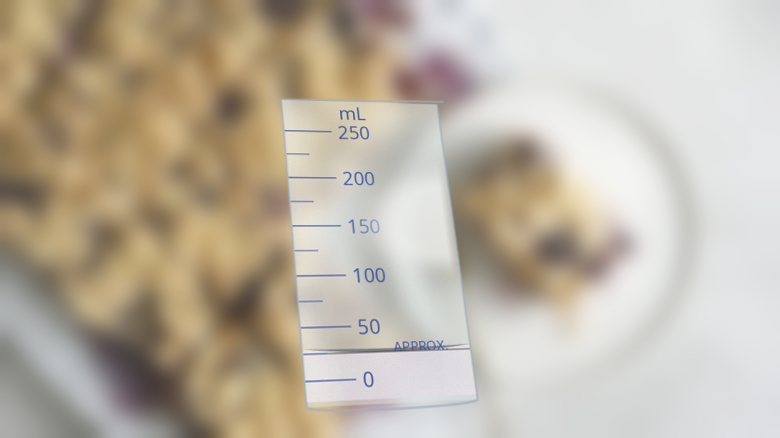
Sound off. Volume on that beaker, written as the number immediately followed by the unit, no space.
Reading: 25mL
